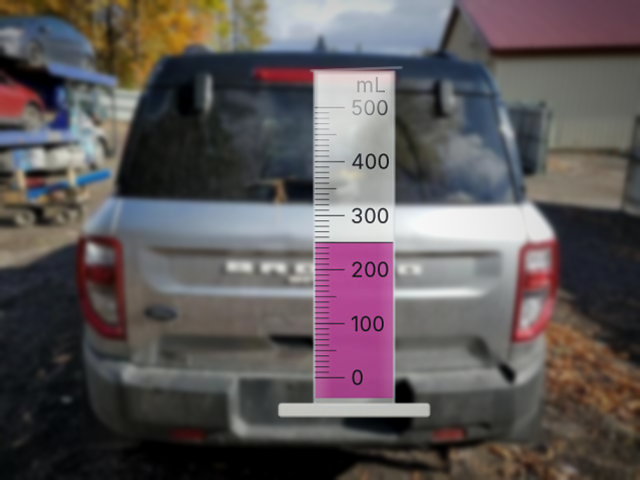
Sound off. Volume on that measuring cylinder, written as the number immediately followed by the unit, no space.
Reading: 250mL
